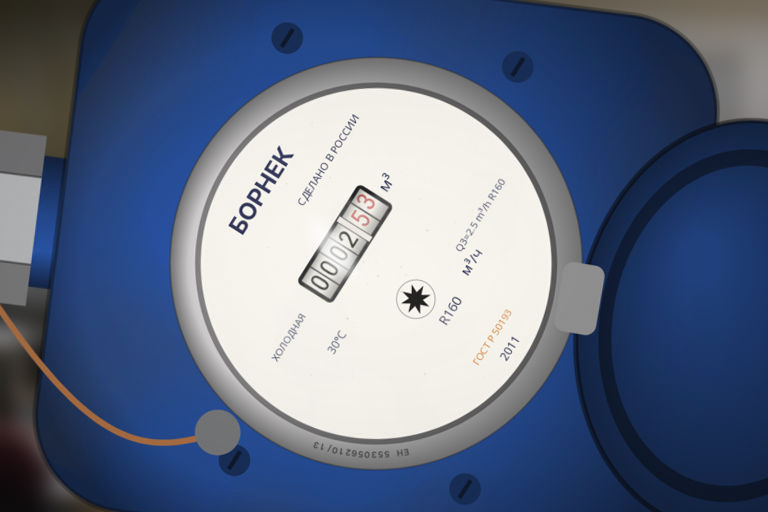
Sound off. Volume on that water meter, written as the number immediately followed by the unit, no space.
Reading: 2.53m³
